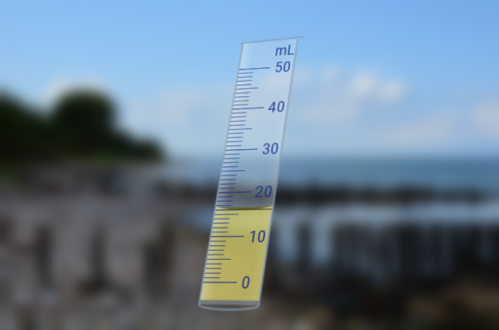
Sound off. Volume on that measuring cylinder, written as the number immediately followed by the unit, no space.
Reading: 16mL
